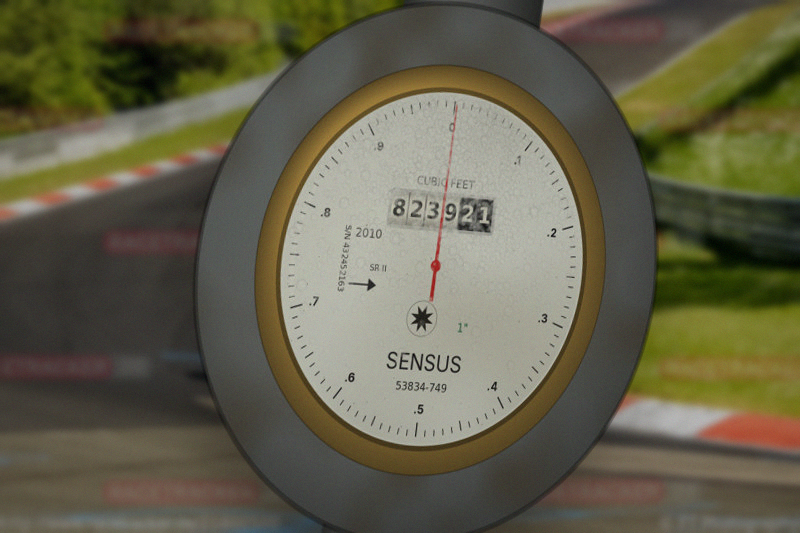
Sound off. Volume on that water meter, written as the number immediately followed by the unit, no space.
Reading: 823921.00ft³
